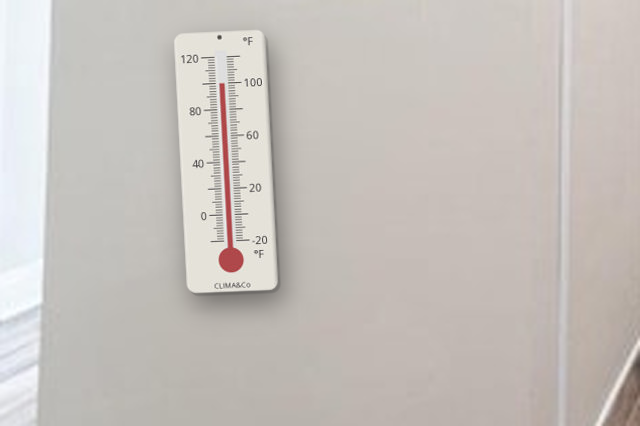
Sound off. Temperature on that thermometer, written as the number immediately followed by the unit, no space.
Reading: 100°F
